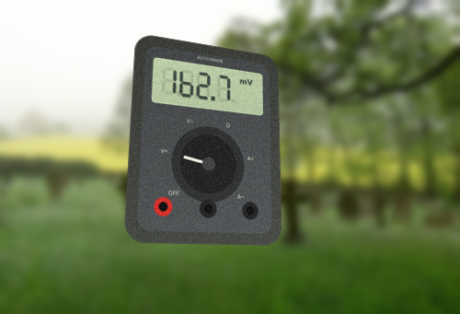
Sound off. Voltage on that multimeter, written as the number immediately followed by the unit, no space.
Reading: 162.7mV
